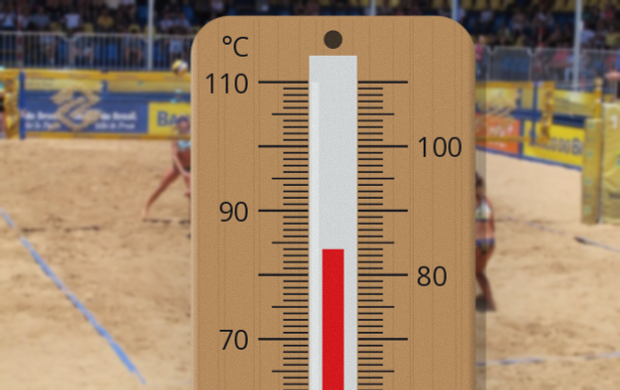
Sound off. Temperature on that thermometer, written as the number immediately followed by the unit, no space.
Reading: 84°C
